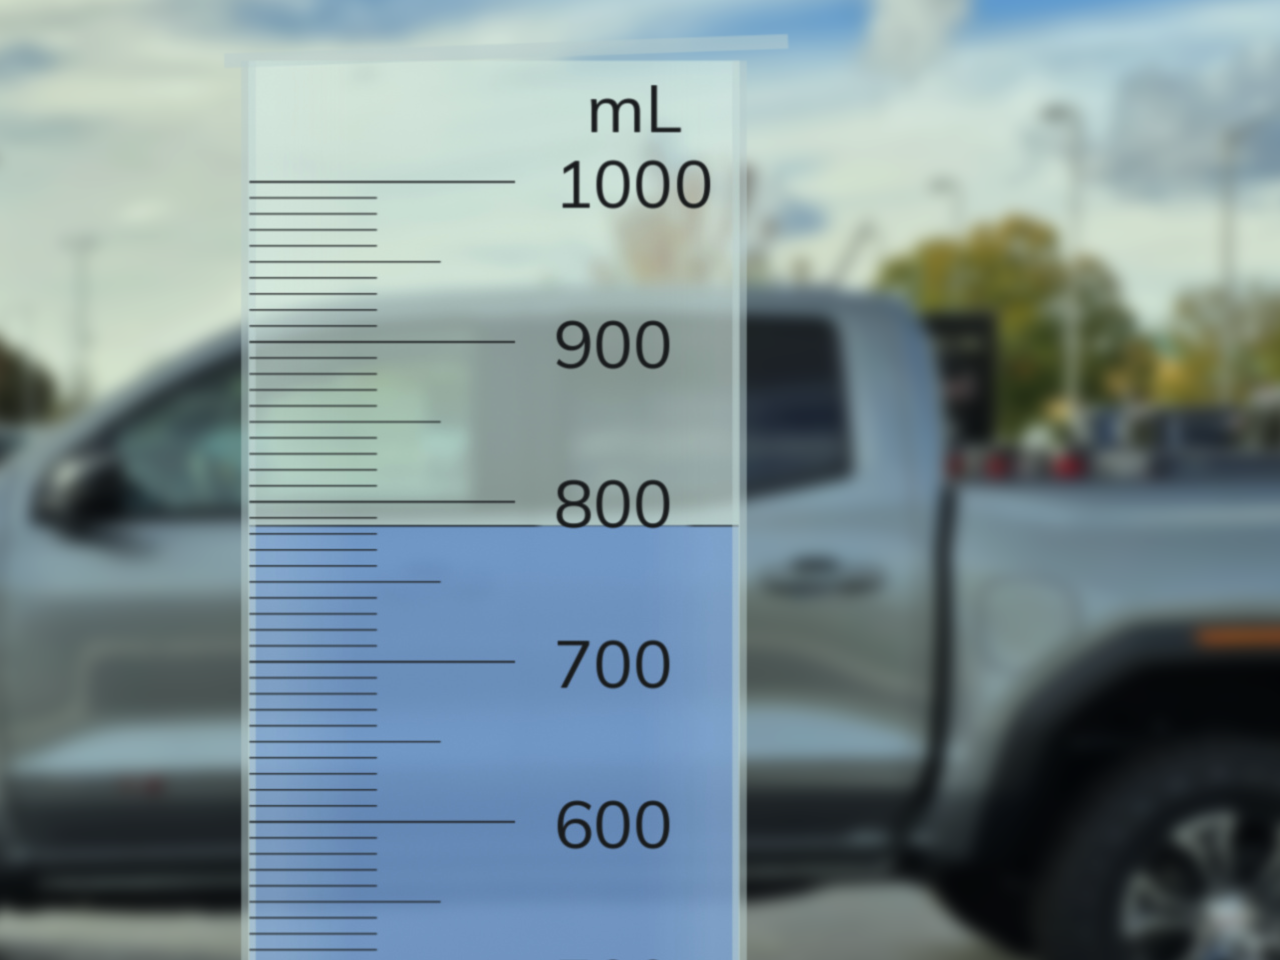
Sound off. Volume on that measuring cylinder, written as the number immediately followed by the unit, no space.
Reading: 785mL
